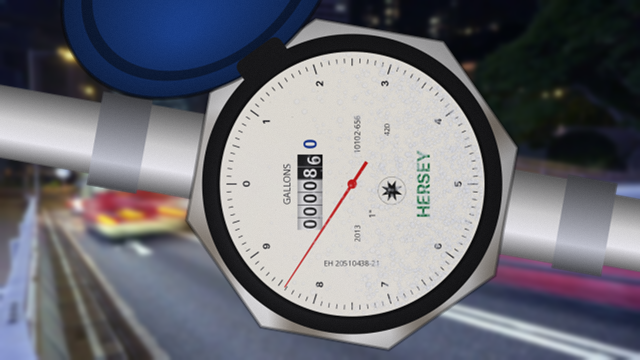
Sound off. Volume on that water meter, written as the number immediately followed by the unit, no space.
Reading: 858.4gal
